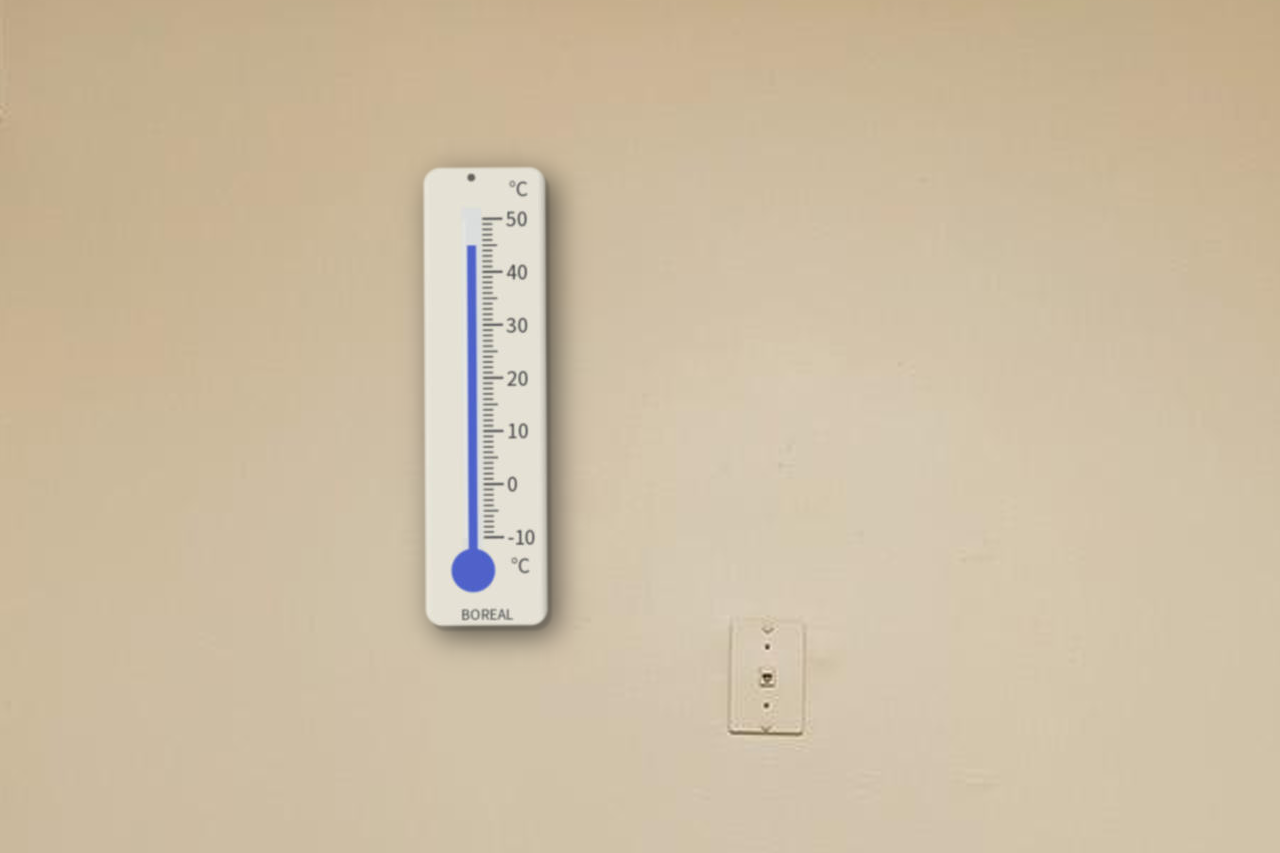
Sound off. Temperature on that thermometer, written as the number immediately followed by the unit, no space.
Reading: 45°C
